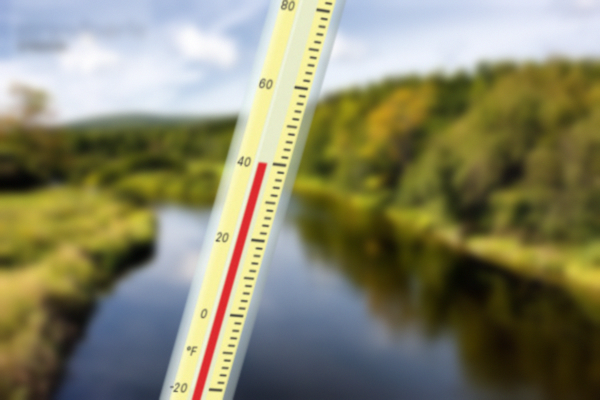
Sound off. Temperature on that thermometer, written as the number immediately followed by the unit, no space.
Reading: 40°F
